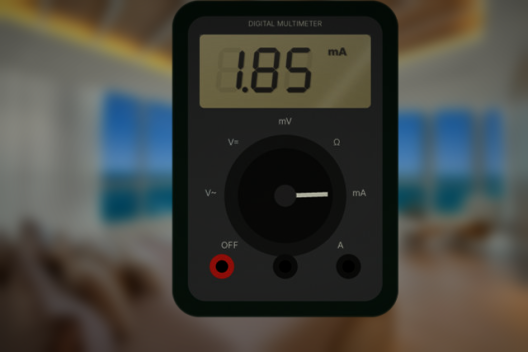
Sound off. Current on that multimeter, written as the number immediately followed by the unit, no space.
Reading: 1.85mA
